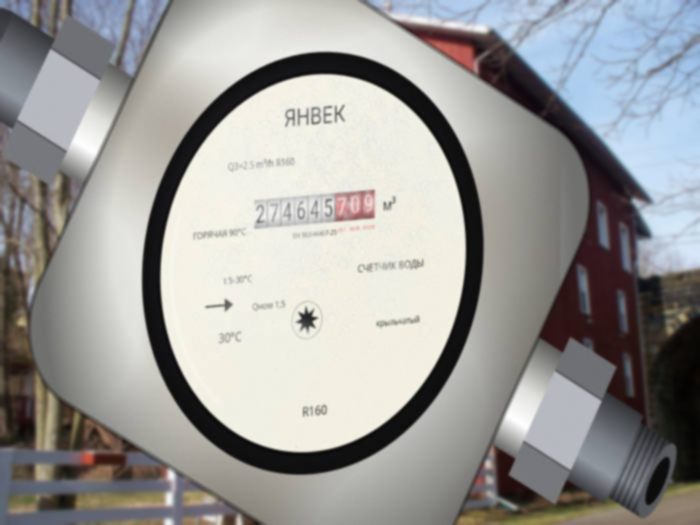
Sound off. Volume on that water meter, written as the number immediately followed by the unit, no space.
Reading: 274645.709m³
